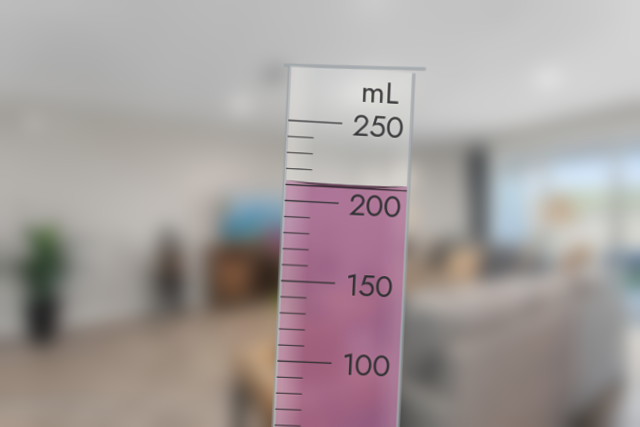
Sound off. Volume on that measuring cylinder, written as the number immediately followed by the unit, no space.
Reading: 210mL
